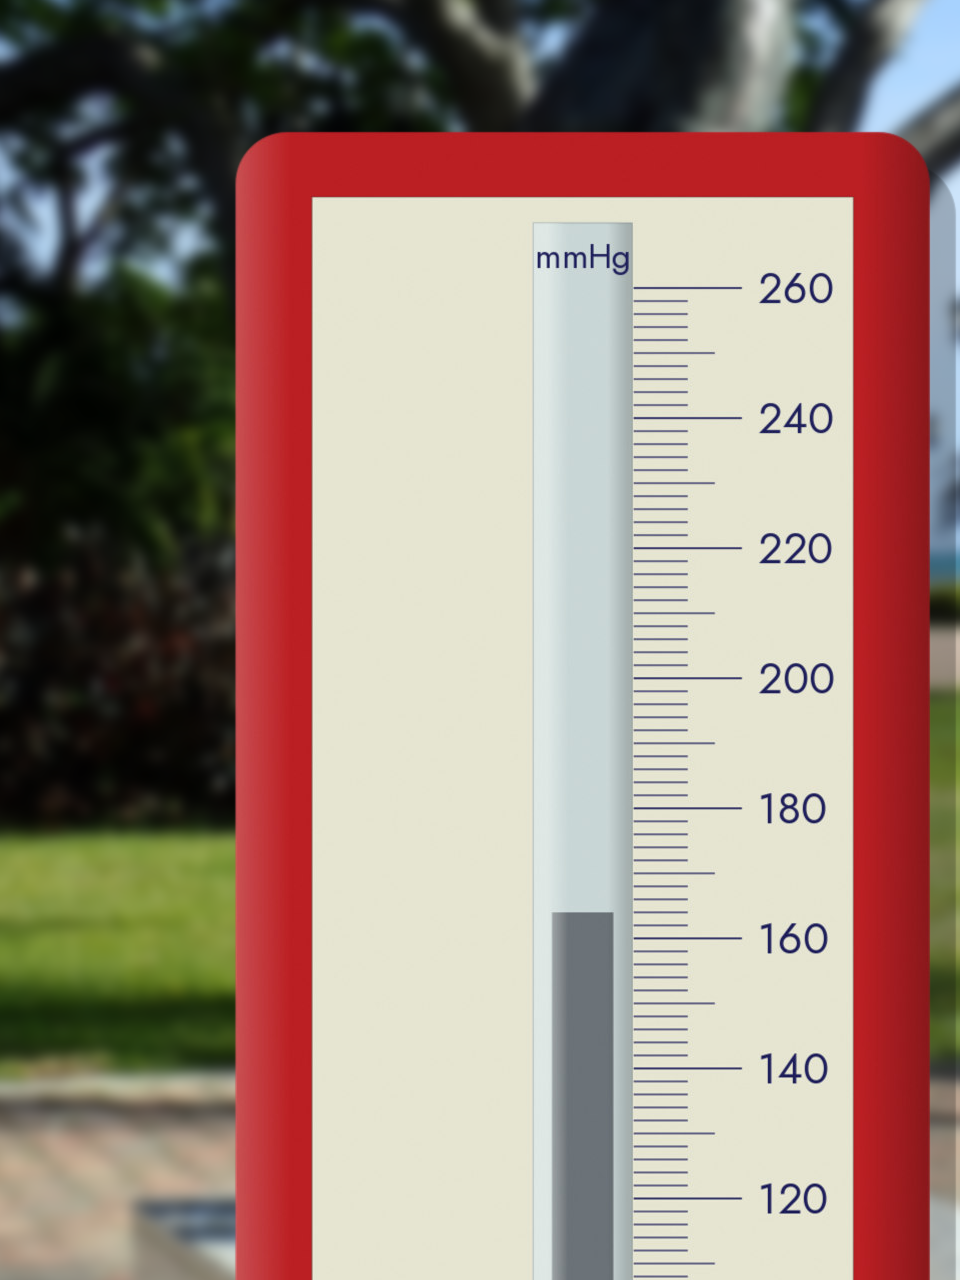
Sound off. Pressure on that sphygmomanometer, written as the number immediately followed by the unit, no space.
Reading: 164mmHg
